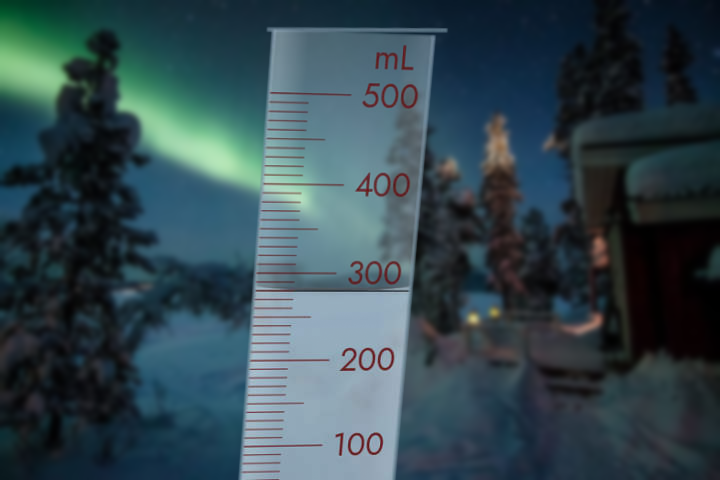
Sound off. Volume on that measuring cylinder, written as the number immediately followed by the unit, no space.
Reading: 280mL
